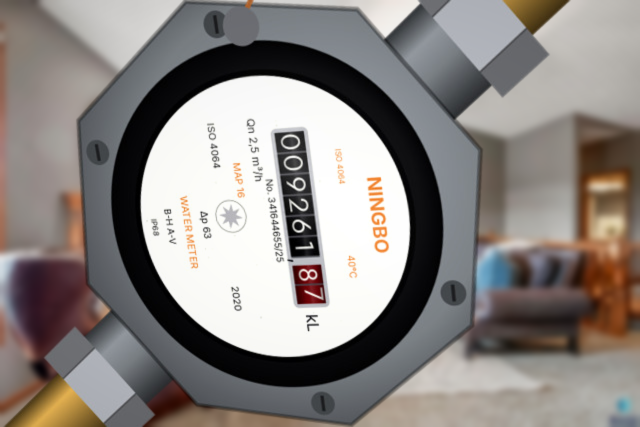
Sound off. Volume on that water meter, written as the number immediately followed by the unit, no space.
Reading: 9261.87kL
